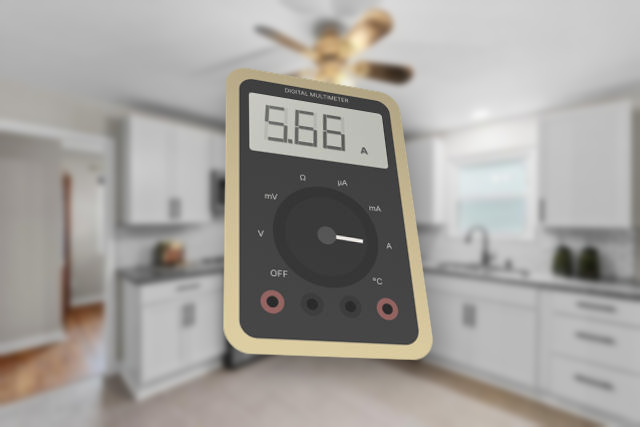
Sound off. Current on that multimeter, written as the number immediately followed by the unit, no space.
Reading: 5.66A
